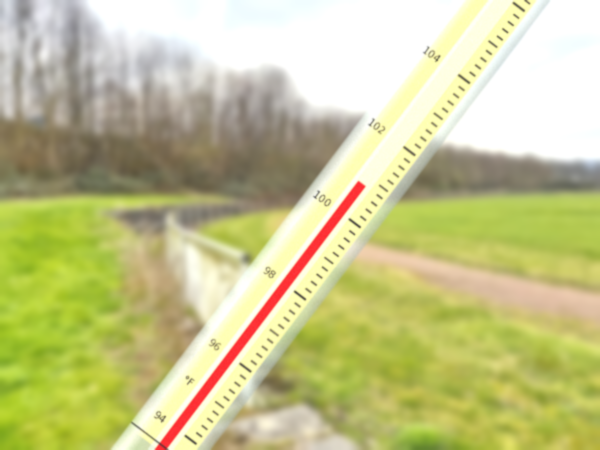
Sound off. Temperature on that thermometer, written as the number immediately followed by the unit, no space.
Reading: 100.8°F
